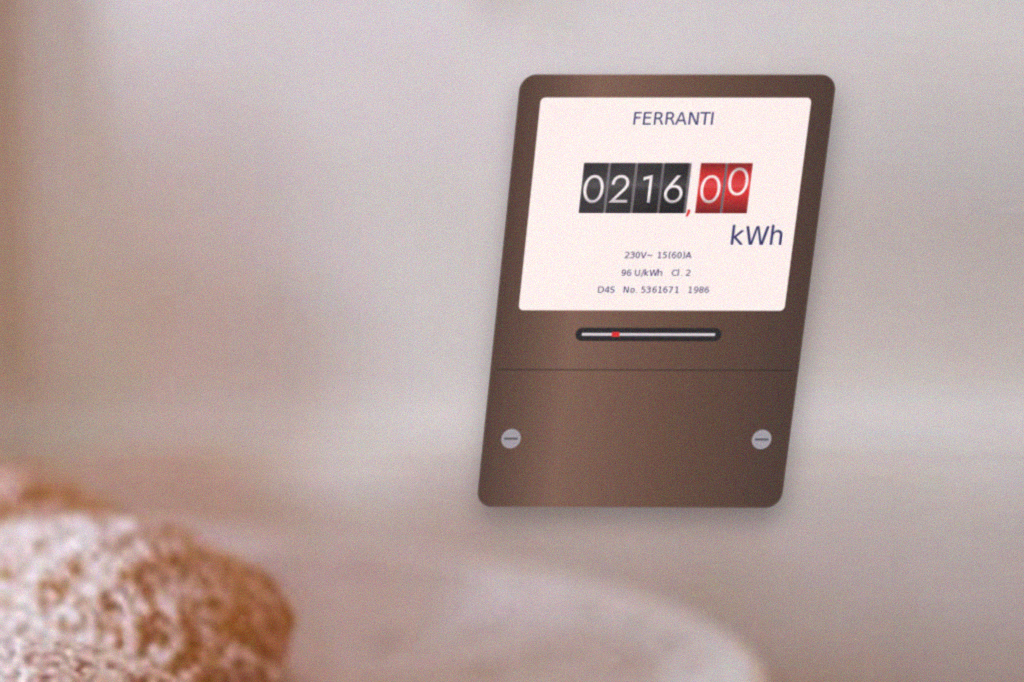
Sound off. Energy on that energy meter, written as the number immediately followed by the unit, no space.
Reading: 216.00kWh
